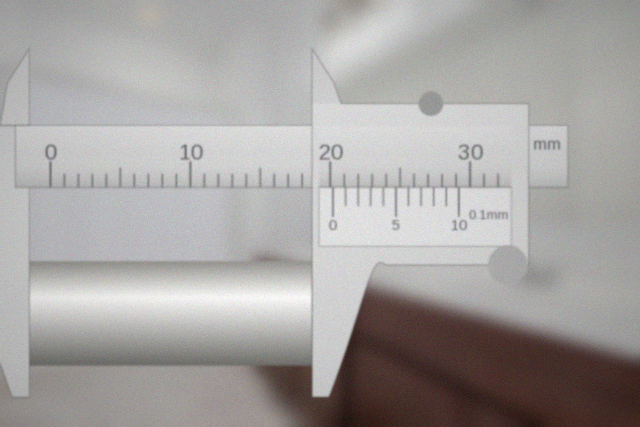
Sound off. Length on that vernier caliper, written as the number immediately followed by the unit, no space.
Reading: 20.2mm
